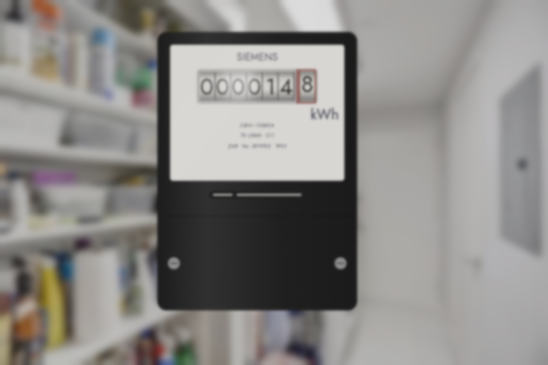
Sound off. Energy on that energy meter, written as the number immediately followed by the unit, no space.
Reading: 14.8kWh
